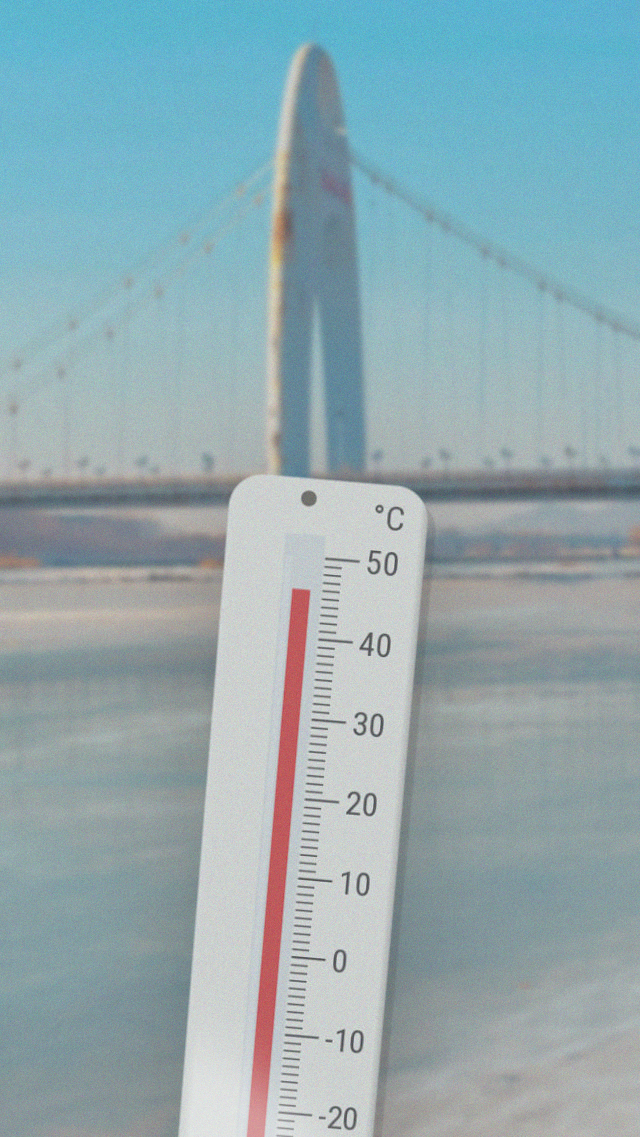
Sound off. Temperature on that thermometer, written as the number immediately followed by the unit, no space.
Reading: 46°C
